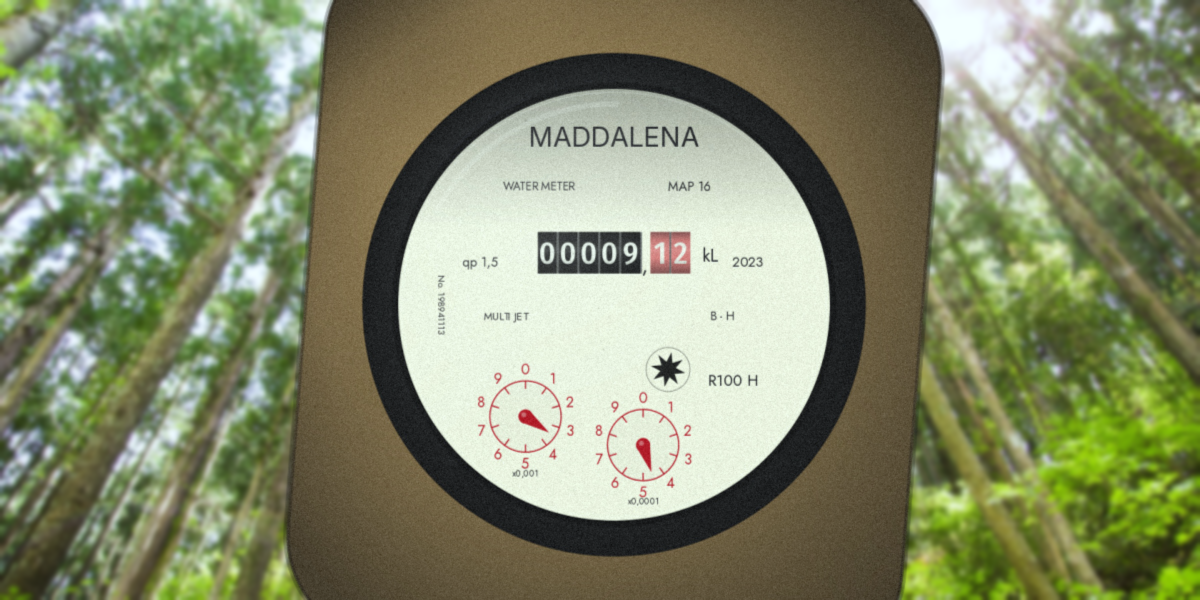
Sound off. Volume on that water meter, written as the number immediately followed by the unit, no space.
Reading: 9.1234kL
